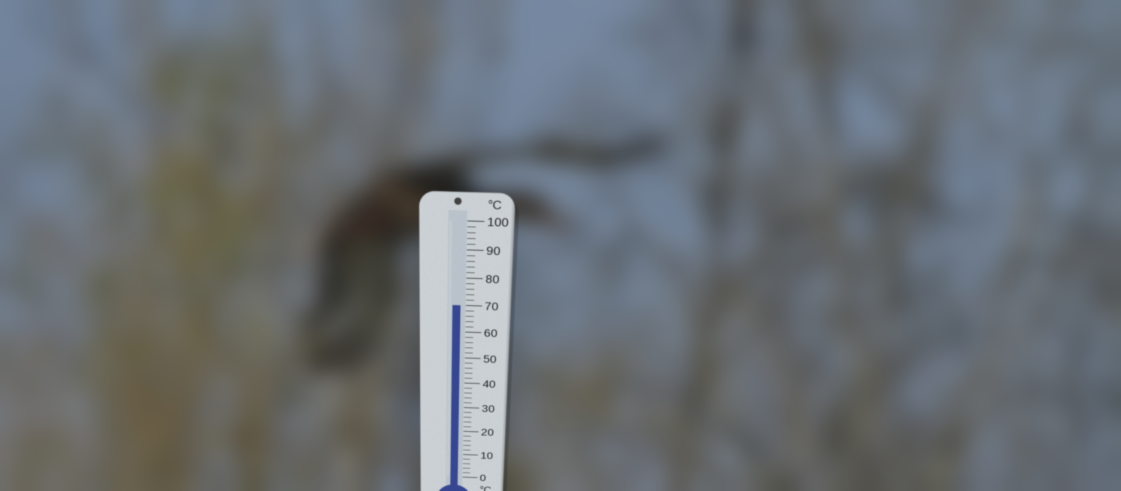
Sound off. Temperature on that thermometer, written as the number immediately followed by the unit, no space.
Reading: 70°C
